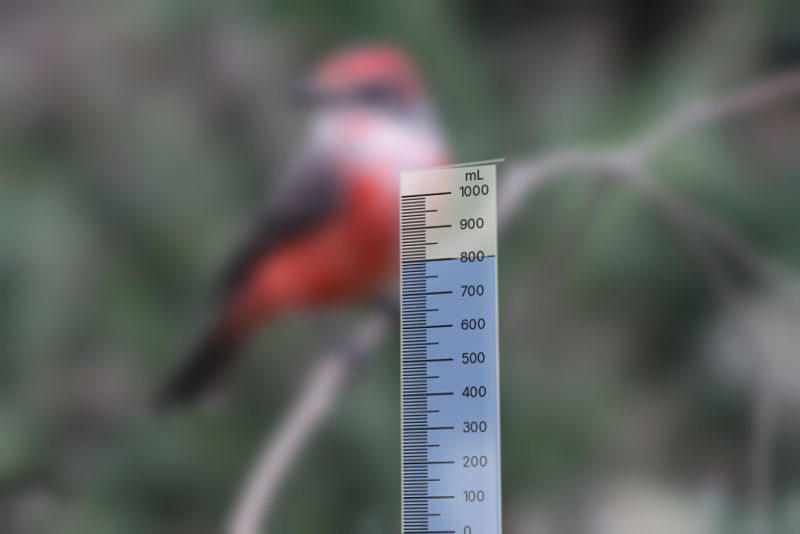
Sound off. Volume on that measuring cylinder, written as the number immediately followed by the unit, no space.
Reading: 800mL
